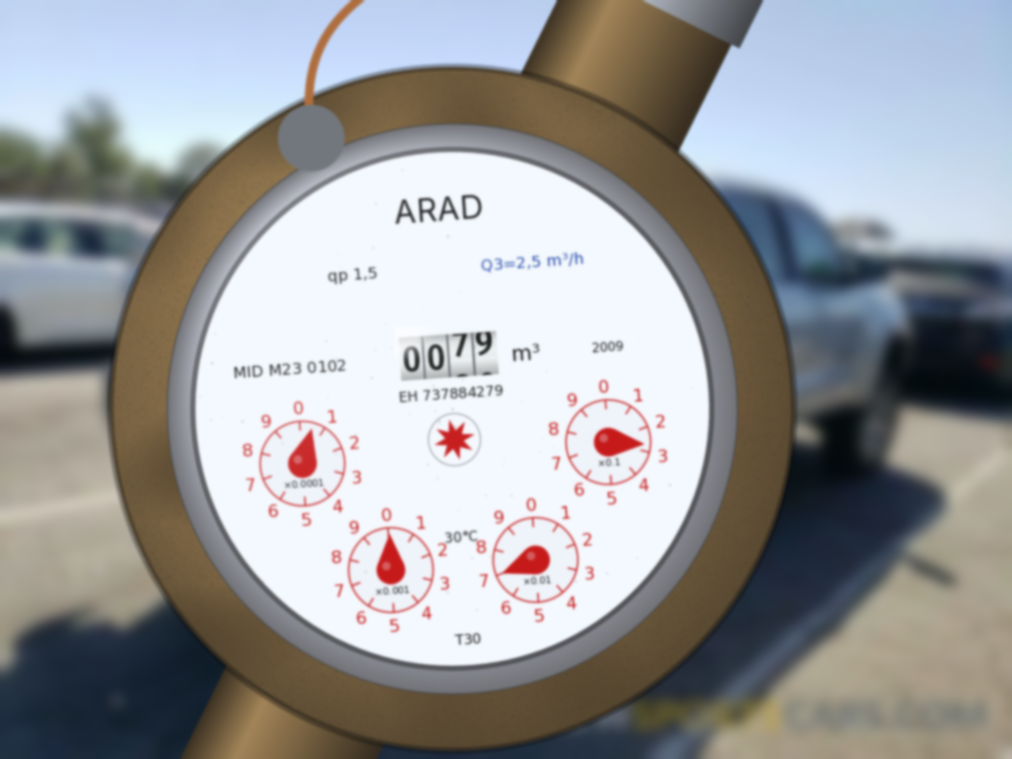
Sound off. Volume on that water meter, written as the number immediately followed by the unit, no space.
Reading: 79.2700m³
